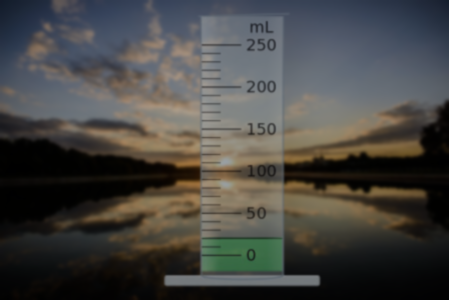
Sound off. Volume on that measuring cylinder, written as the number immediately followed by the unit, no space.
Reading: 20mL
